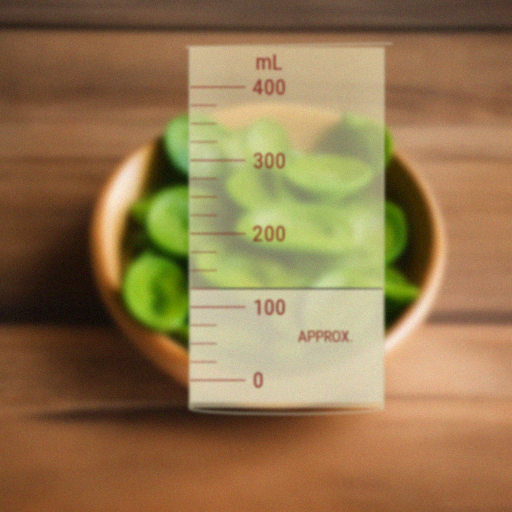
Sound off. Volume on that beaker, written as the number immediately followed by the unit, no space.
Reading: 125mL
